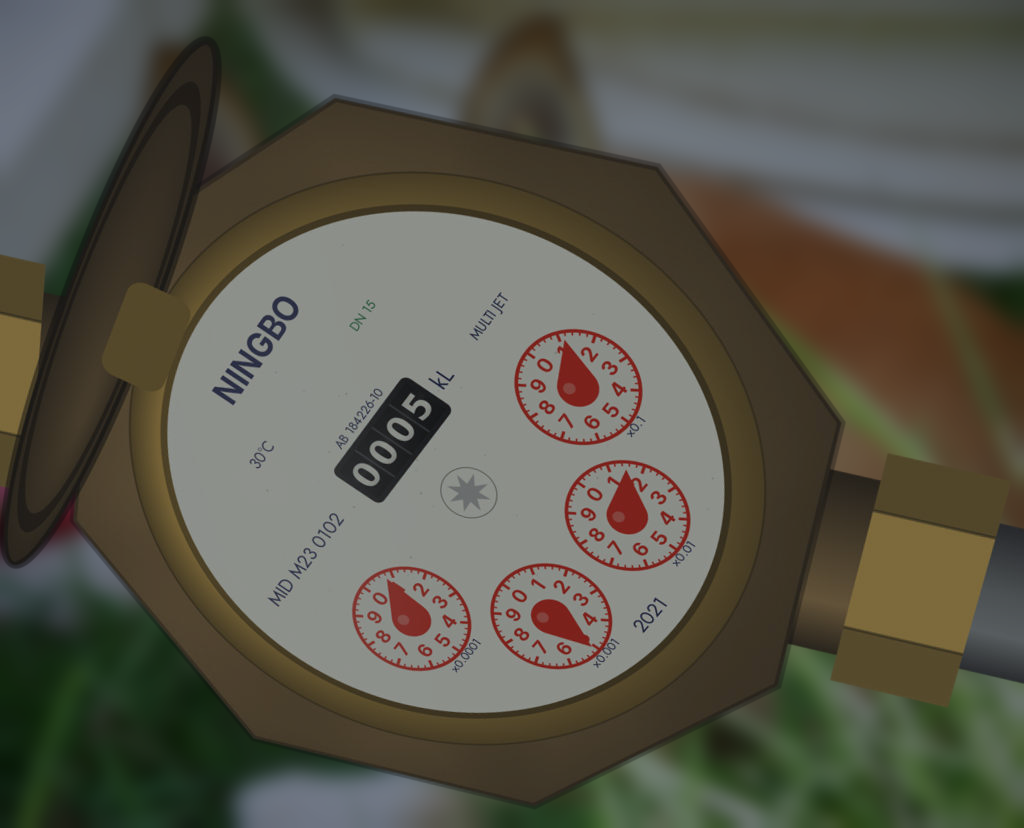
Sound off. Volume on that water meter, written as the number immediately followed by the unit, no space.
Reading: 5.1150kL
